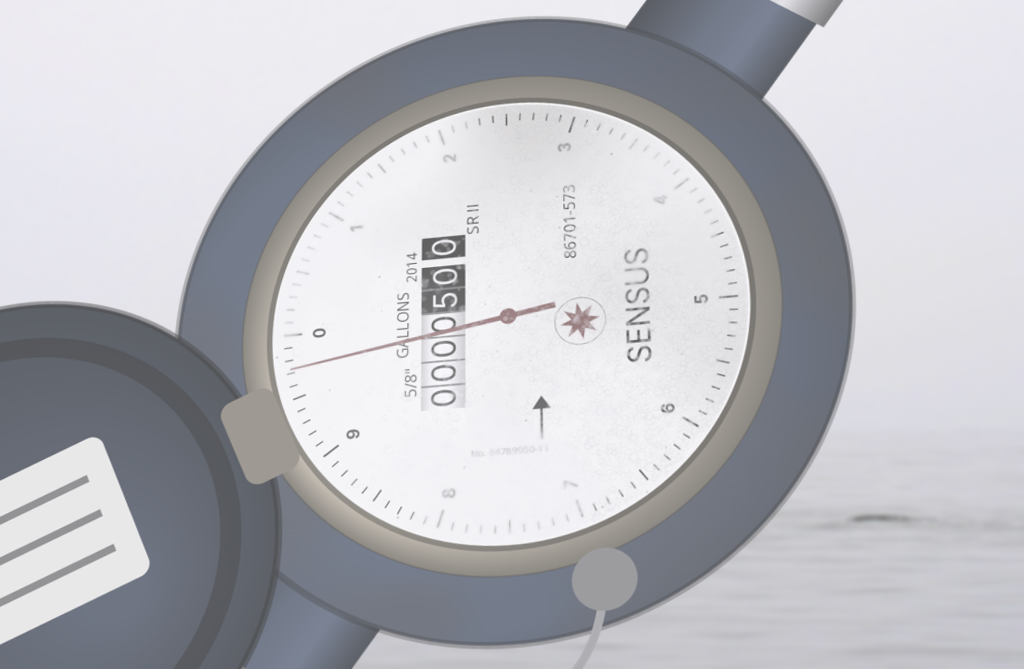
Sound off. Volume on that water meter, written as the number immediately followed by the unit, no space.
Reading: 499.7gal
